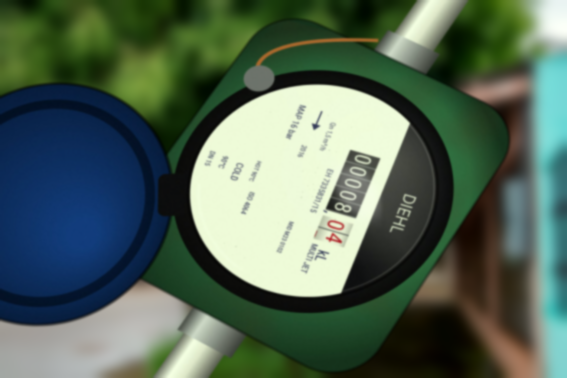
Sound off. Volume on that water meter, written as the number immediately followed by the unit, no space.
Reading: 8.04kL
